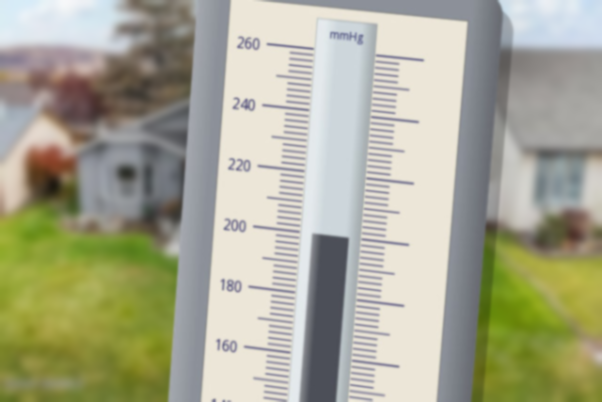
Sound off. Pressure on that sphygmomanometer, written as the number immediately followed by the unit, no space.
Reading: 200mmHg
